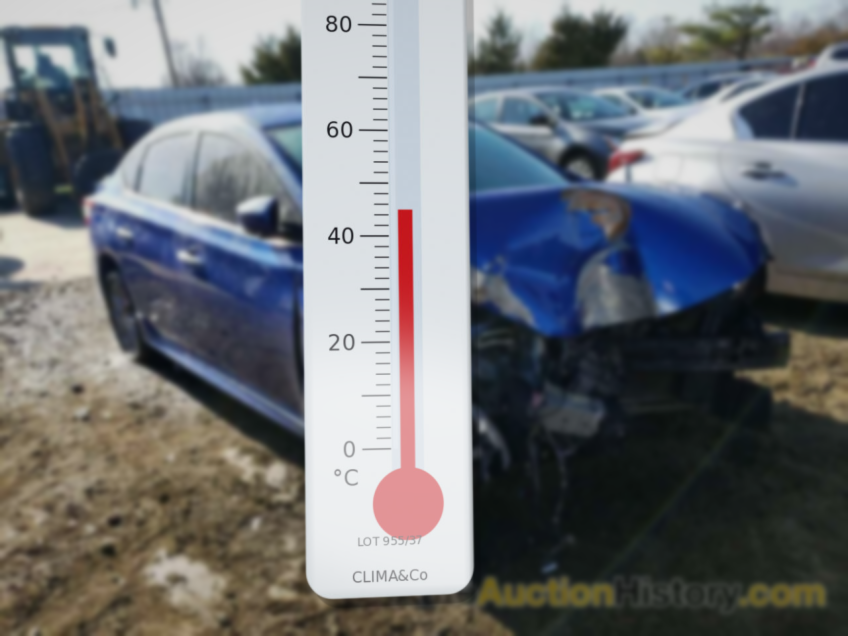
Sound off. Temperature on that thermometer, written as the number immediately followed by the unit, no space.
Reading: 45°C
